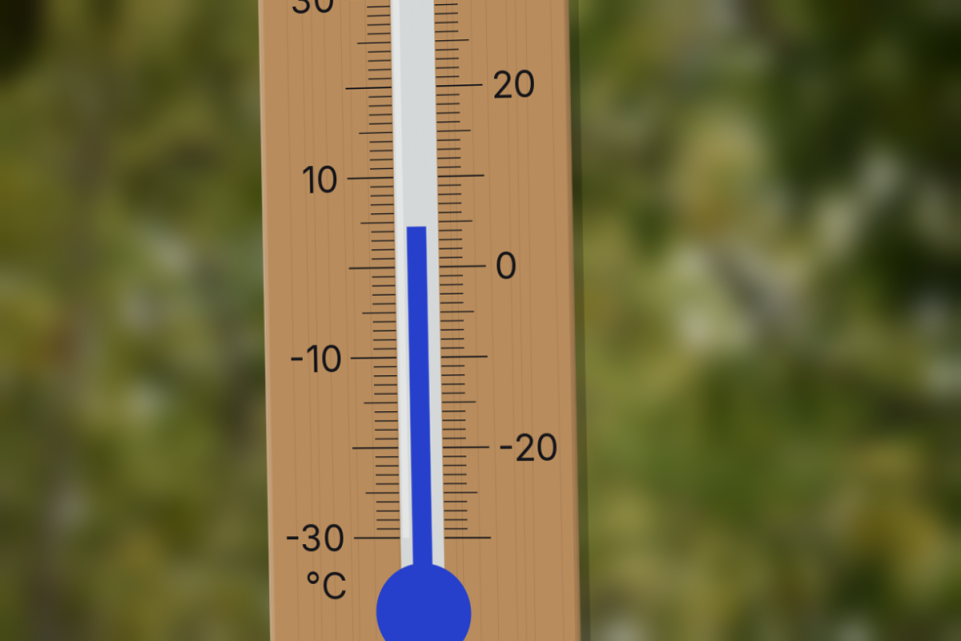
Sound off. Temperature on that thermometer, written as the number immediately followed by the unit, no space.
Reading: 4.5°C
